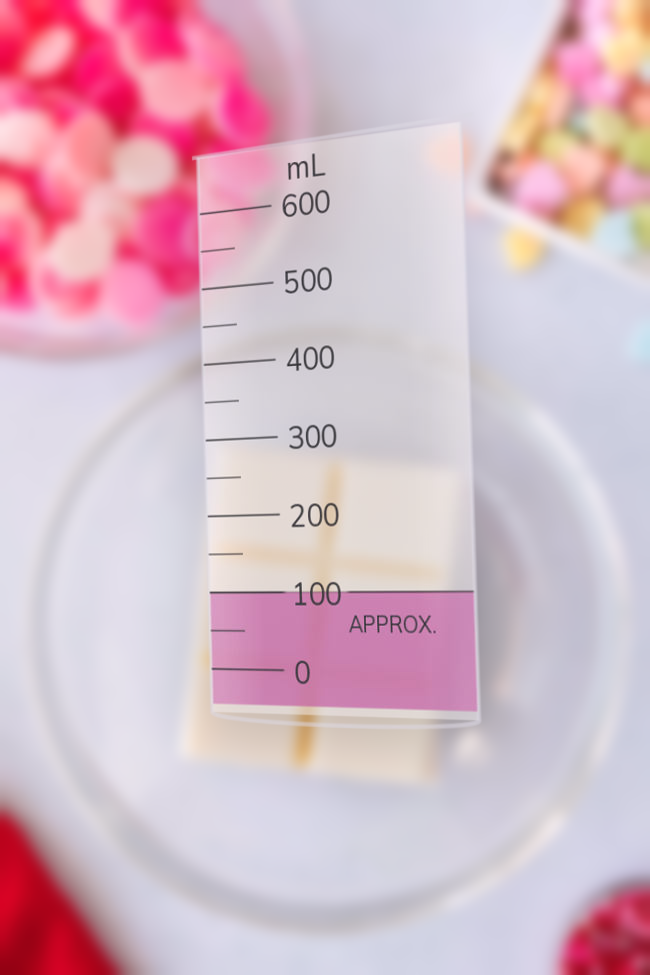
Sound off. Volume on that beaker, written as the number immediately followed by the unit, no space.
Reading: 100mL
